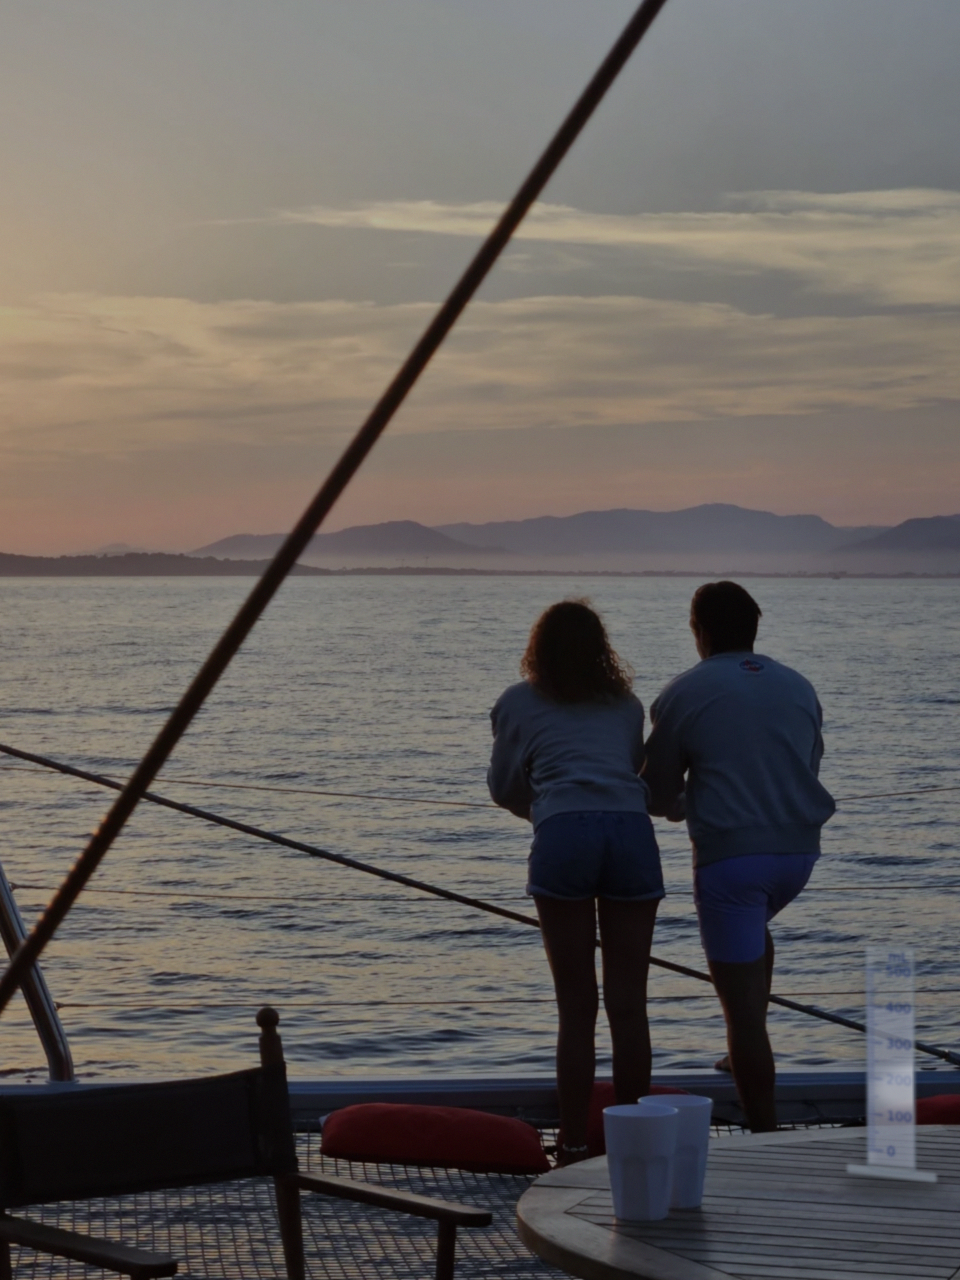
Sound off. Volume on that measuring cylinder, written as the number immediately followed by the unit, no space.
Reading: 400mL
